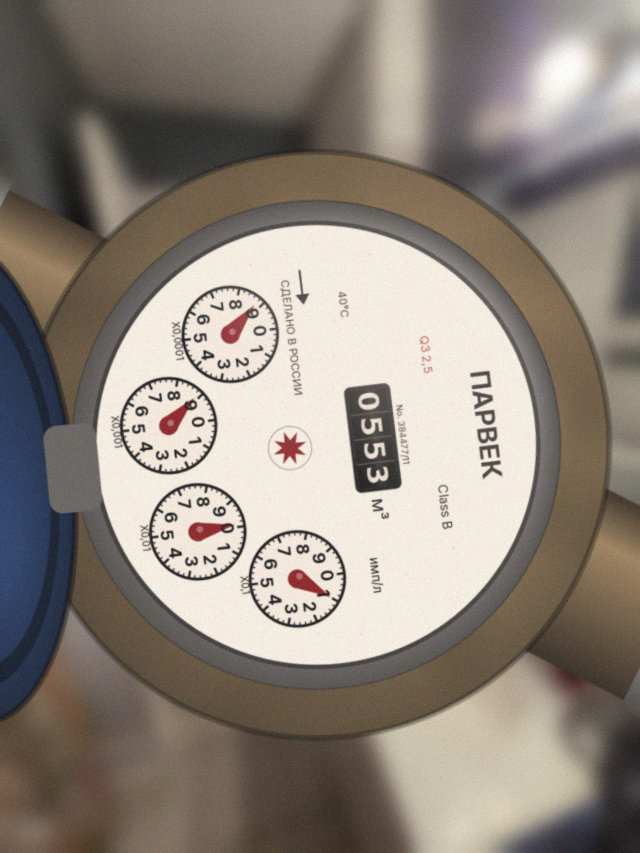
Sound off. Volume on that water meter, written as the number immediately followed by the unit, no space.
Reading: 553.0988m³
